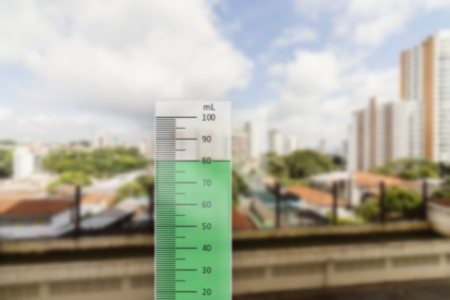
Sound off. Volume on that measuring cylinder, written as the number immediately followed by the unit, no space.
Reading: 80mL
